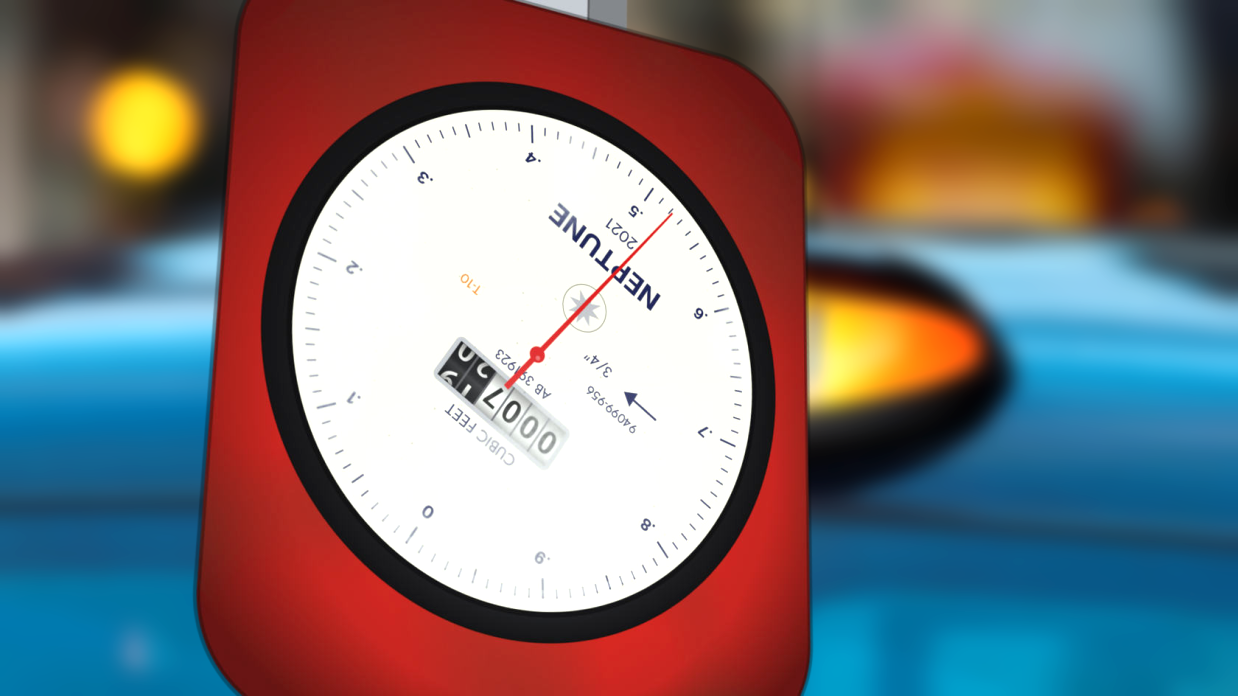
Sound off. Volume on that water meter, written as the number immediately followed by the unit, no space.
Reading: 719.52ft³
